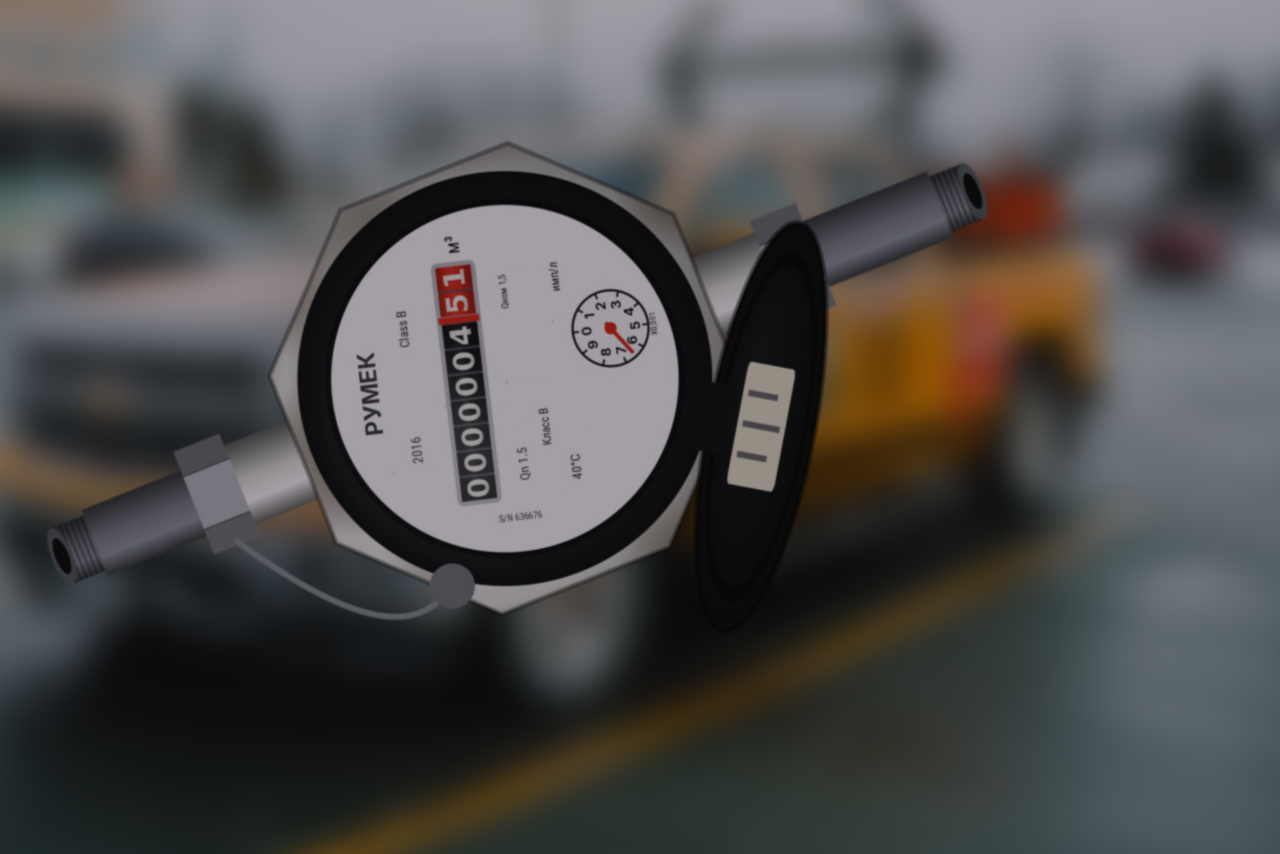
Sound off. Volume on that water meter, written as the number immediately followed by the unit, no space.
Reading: 4.516m³
